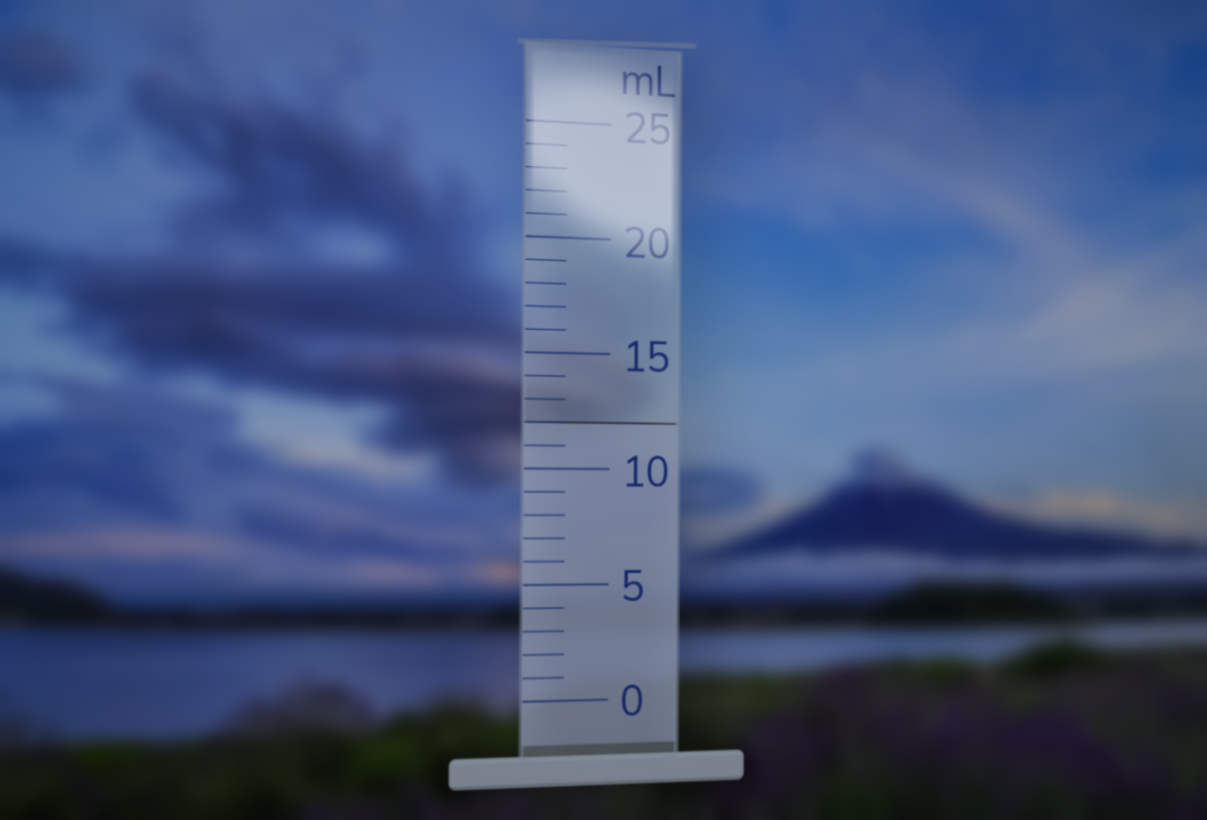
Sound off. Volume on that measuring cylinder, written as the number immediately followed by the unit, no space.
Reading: 12mL
